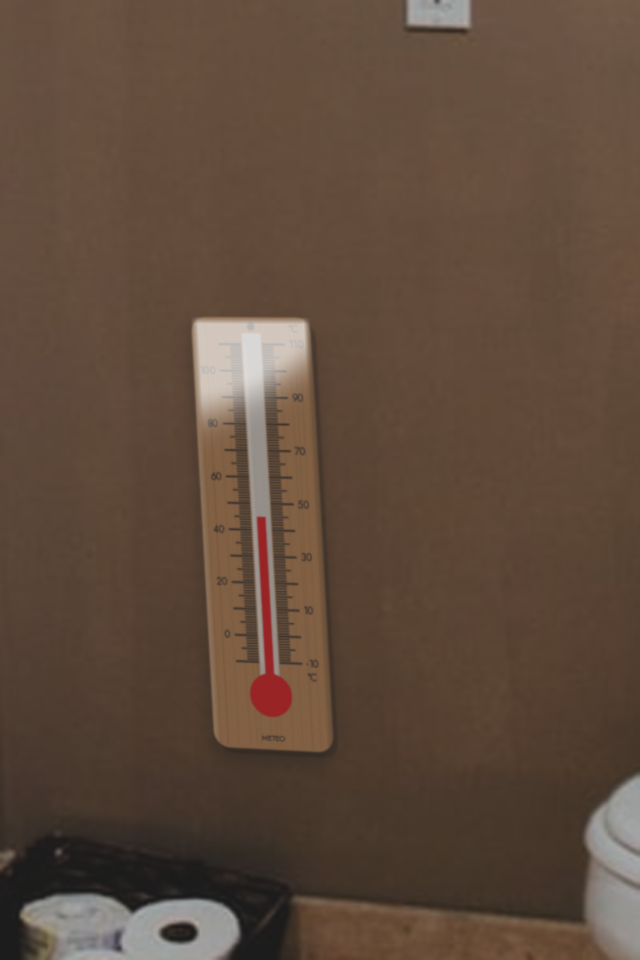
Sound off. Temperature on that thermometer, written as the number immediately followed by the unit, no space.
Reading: 45°C
